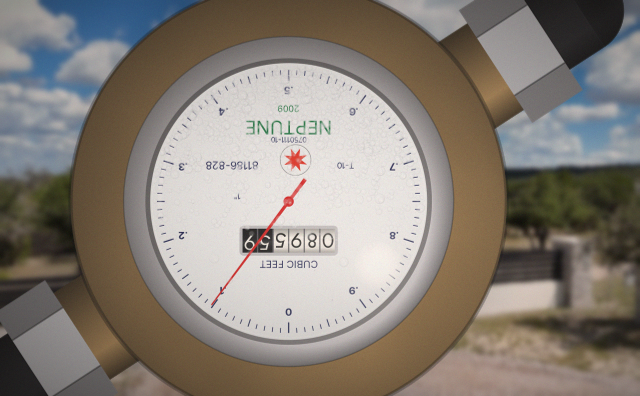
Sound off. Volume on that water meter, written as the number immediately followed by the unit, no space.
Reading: 89559.10ft³
